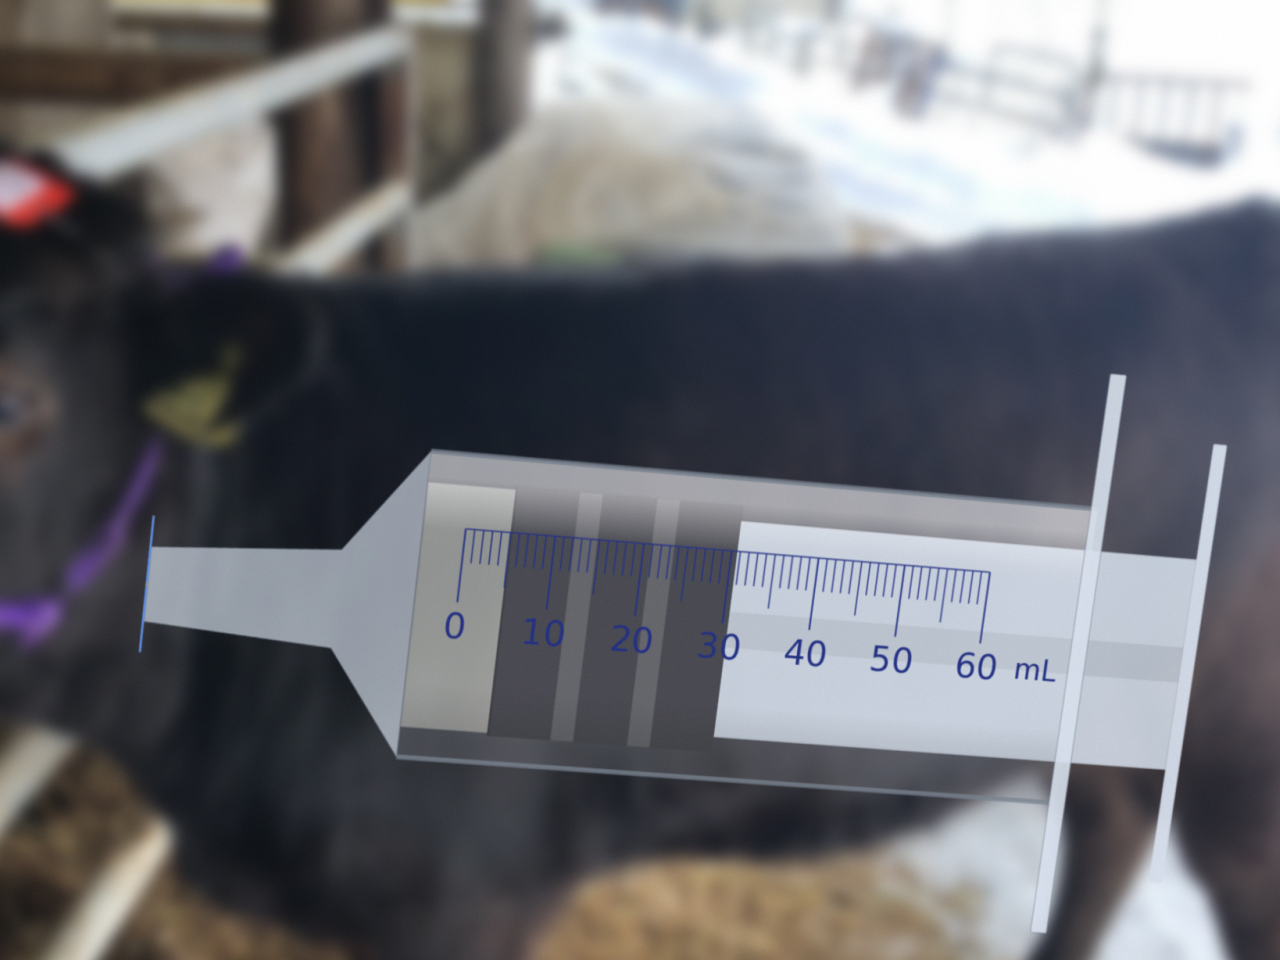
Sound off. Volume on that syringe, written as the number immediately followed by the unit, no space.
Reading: 5mL
